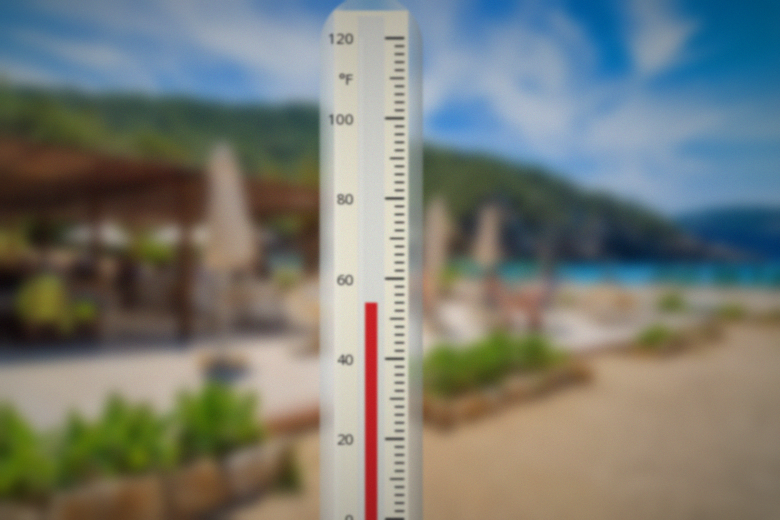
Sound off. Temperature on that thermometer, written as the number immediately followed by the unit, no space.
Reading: 54°F
